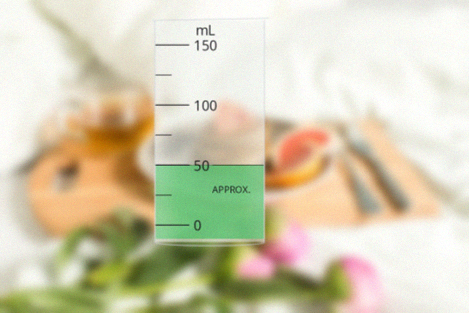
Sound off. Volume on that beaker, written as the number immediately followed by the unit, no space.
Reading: 50mL
